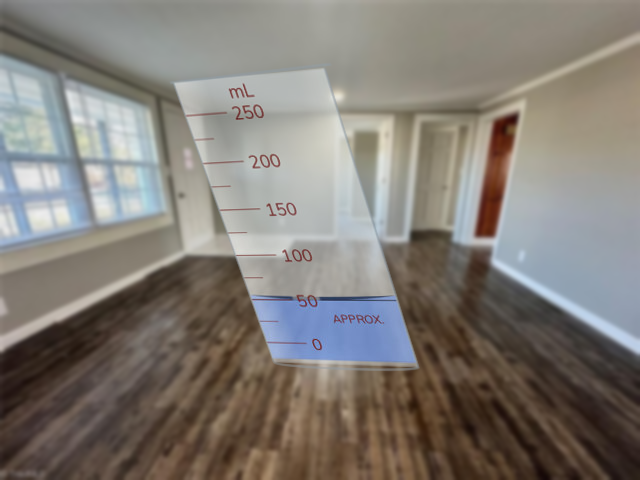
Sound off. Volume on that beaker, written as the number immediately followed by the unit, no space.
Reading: 50mL
